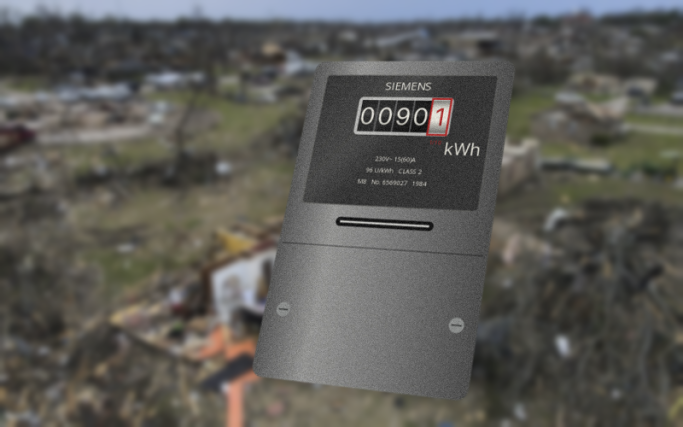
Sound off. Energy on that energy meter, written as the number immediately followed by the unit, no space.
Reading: 90.1kWh
